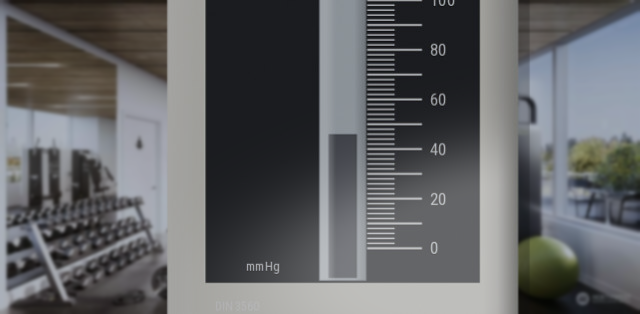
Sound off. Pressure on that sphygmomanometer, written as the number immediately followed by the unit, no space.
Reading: 46mmHg
